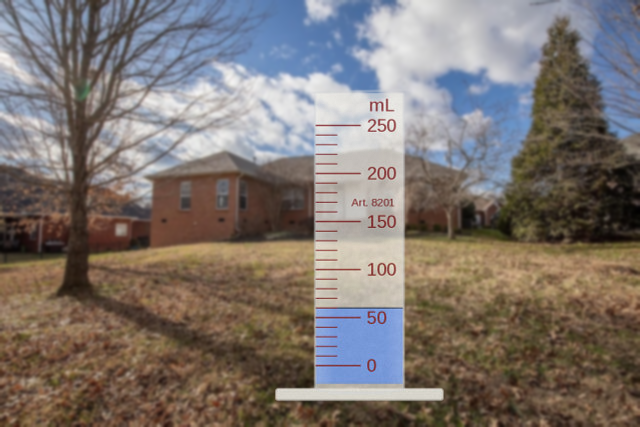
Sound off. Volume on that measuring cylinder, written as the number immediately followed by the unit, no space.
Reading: 60mL
